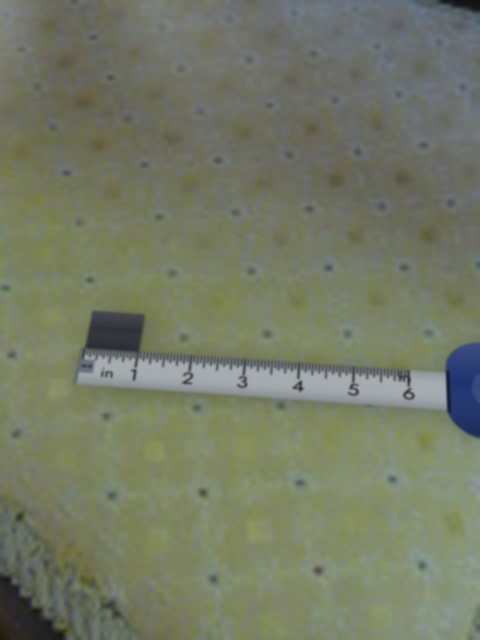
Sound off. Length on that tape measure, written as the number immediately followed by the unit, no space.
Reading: 1in
